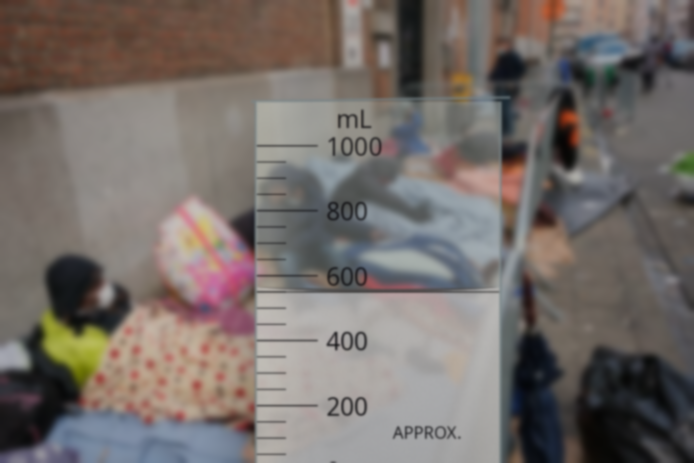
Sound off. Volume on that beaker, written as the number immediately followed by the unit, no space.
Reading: 550mL
